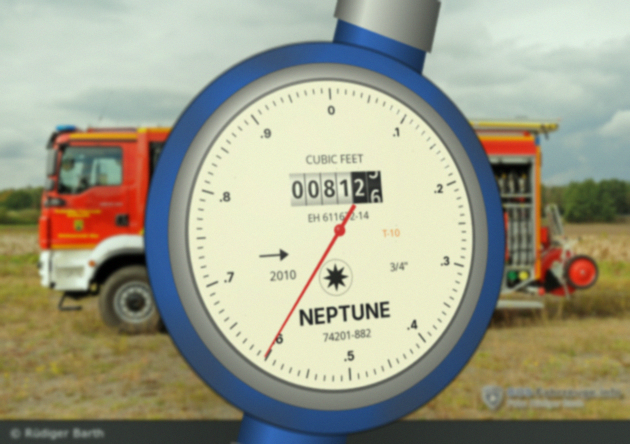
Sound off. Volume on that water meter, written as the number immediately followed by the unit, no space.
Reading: 8125.60ft³
